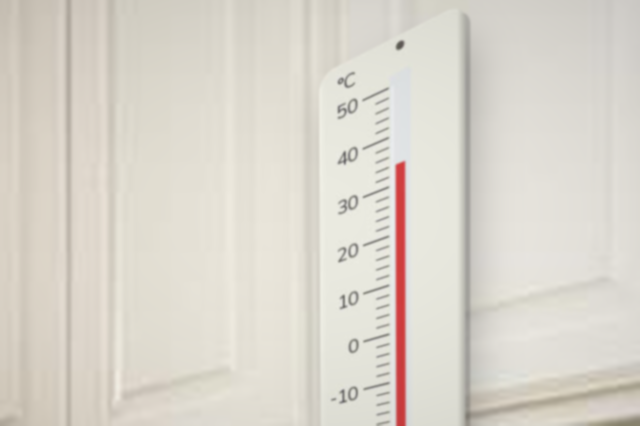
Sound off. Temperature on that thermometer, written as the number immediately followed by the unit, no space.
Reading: 34°C
